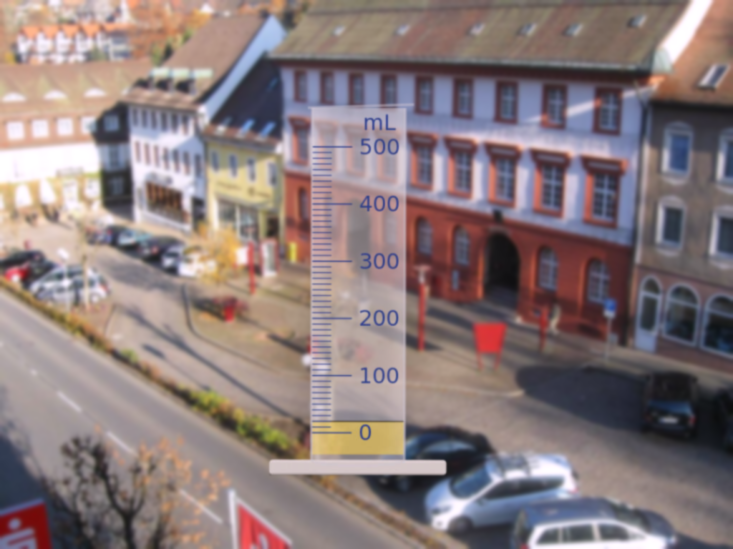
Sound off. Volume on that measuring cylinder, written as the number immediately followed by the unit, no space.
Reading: 20mL
